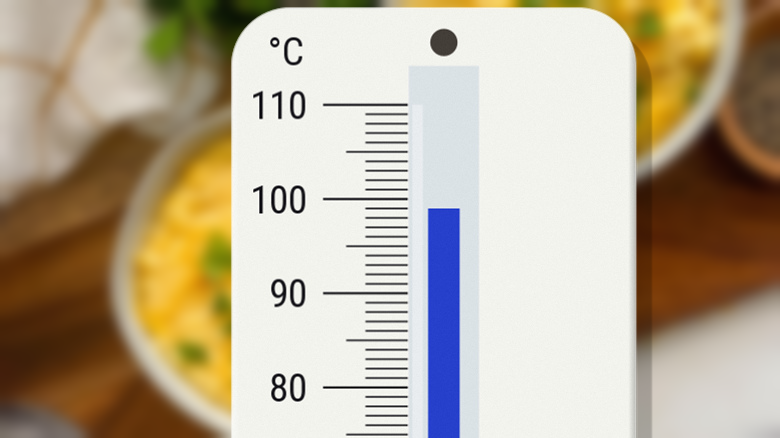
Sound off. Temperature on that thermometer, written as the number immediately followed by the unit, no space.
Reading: 99°C
